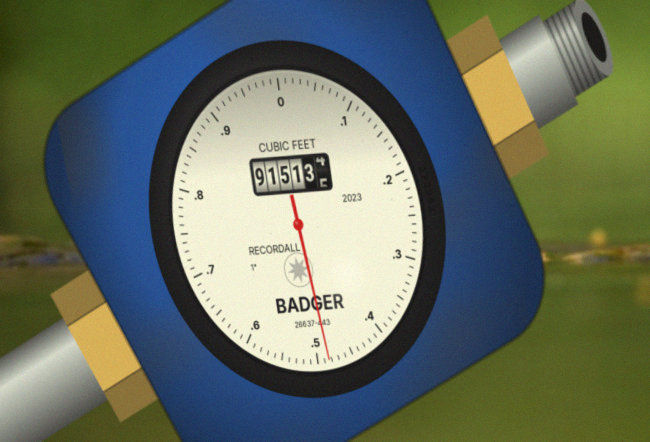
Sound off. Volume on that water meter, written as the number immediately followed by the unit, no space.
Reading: 915134.48ft³
